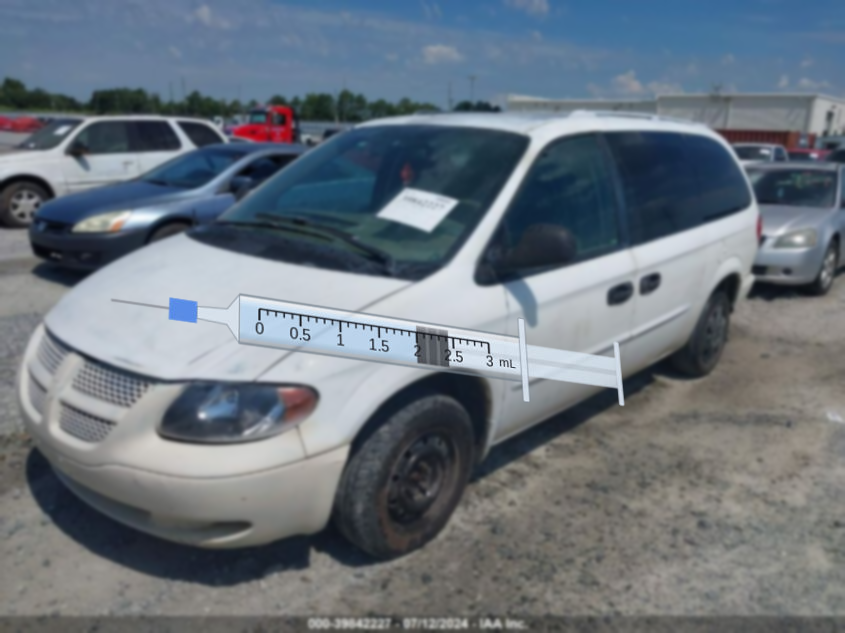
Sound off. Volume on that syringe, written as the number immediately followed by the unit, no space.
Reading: 2mL
